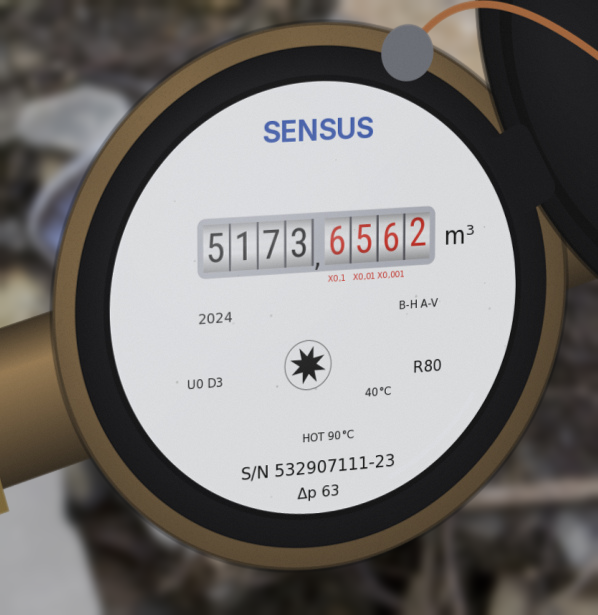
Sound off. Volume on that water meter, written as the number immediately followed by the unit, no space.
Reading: 5173.6562m³
